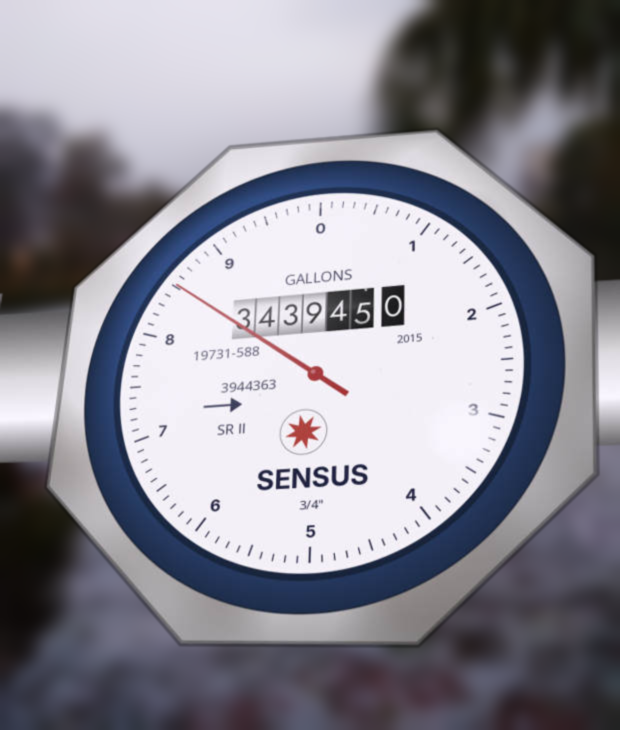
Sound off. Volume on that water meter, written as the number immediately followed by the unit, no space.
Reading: 3439448.5gal
